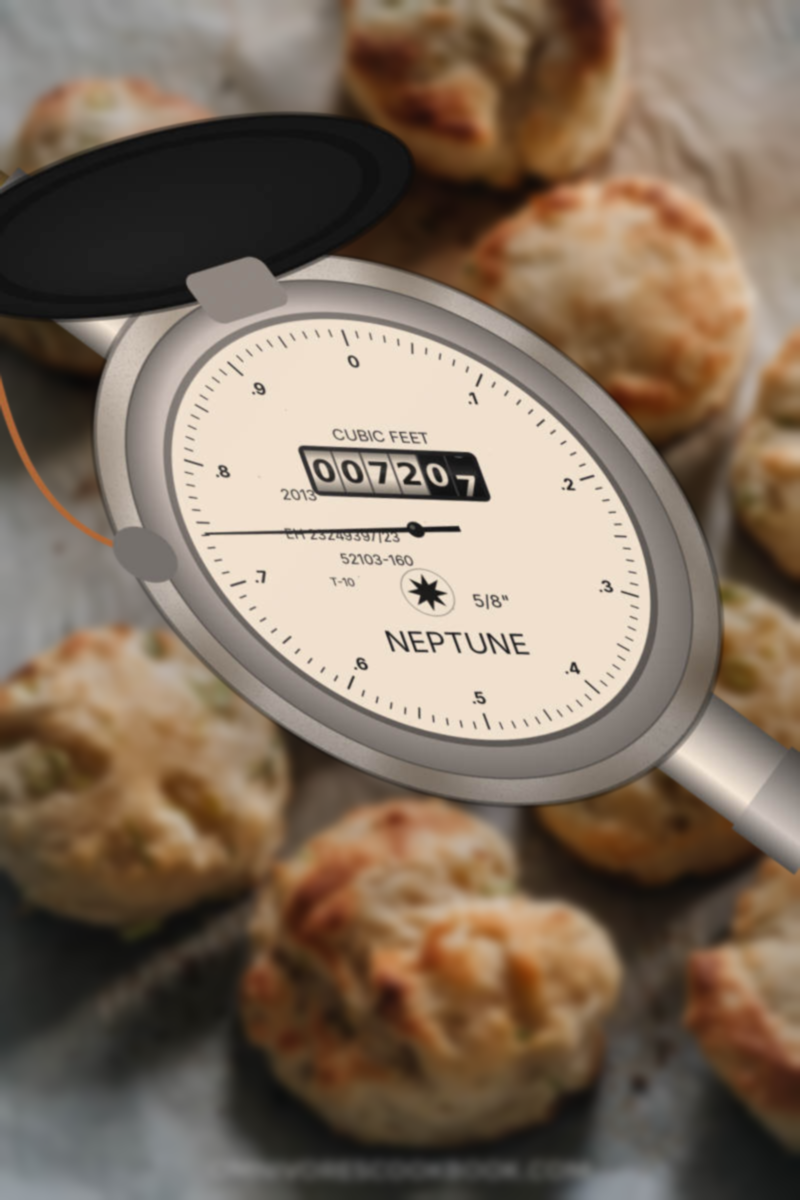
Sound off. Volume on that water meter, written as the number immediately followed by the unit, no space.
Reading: 7206.74ft³
